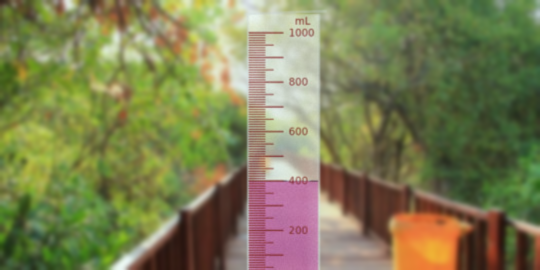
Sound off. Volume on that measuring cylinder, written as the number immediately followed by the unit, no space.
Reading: 400mL
